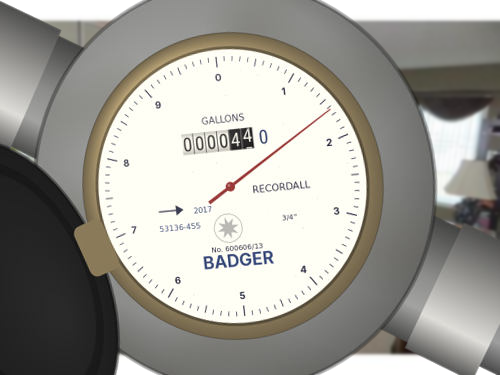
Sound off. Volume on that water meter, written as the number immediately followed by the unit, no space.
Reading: 441.6gal
